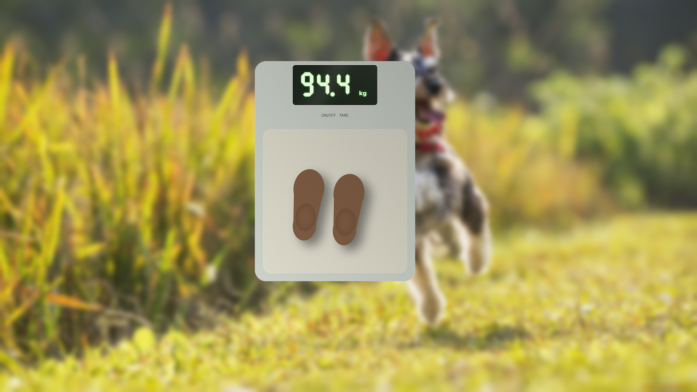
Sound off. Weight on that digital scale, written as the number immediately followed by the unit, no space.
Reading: 94.4kg
